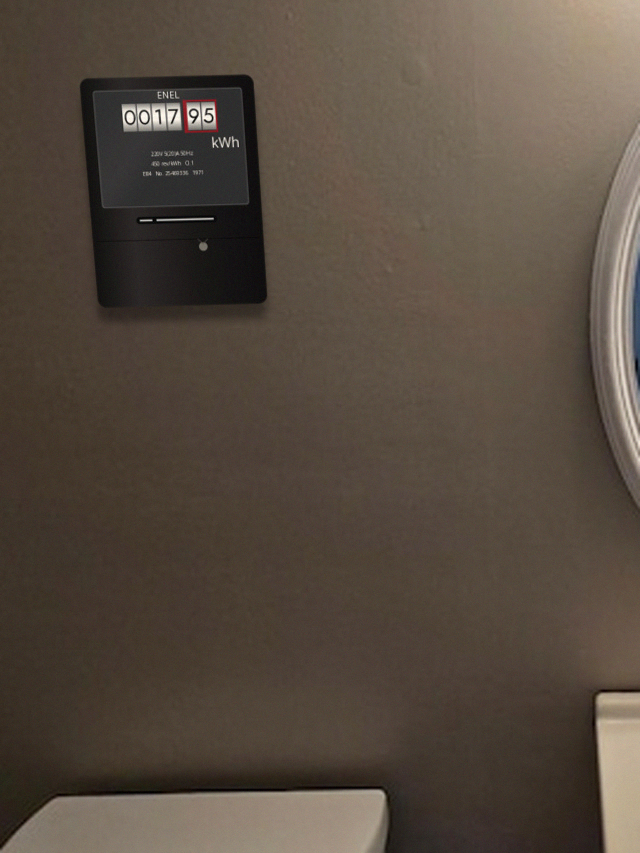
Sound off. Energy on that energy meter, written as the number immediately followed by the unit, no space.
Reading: 17.95kWh
